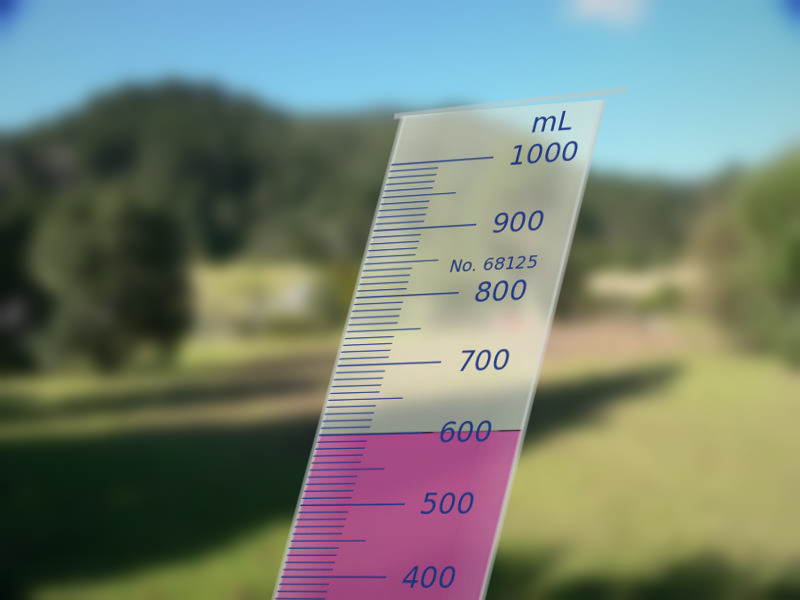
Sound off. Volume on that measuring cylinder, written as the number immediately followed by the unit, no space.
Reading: 600mL
